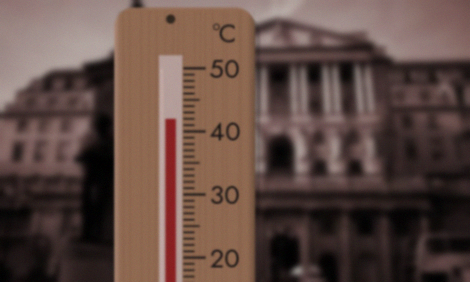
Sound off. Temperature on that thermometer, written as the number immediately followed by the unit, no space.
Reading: 42°C
